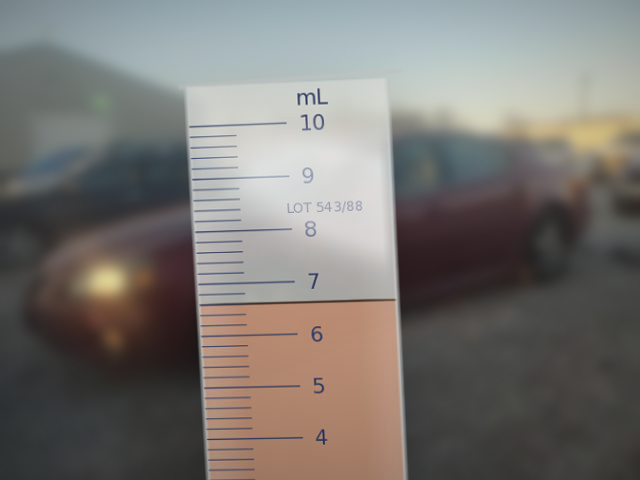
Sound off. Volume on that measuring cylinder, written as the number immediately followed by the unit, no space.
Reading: 6.6mL
